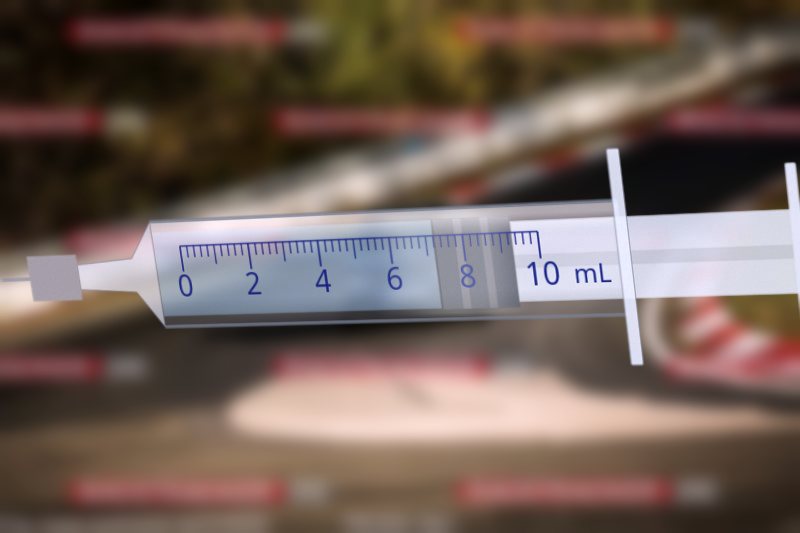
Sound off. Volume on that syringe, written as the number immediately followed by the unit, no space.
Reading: 7.2mL
